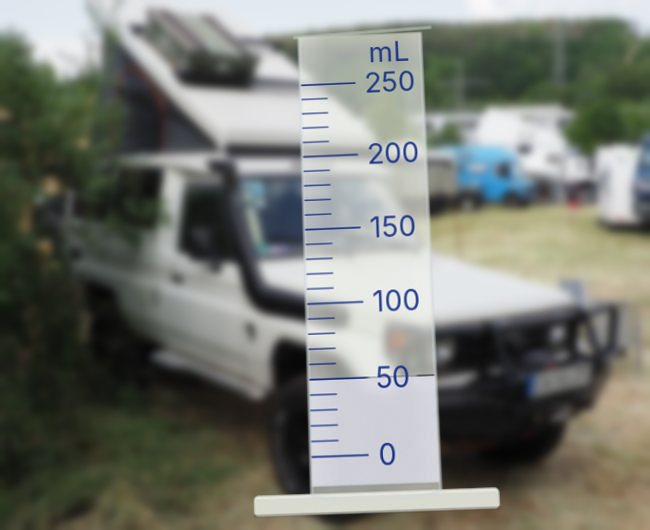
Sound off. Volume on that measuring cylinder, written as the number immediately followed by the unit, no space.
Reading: 50mL
